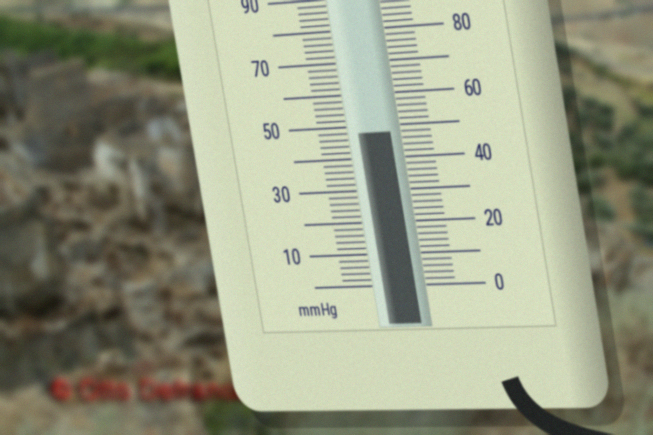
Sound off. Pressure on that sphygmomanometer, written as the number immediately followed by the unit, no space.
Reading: 48mmHg
